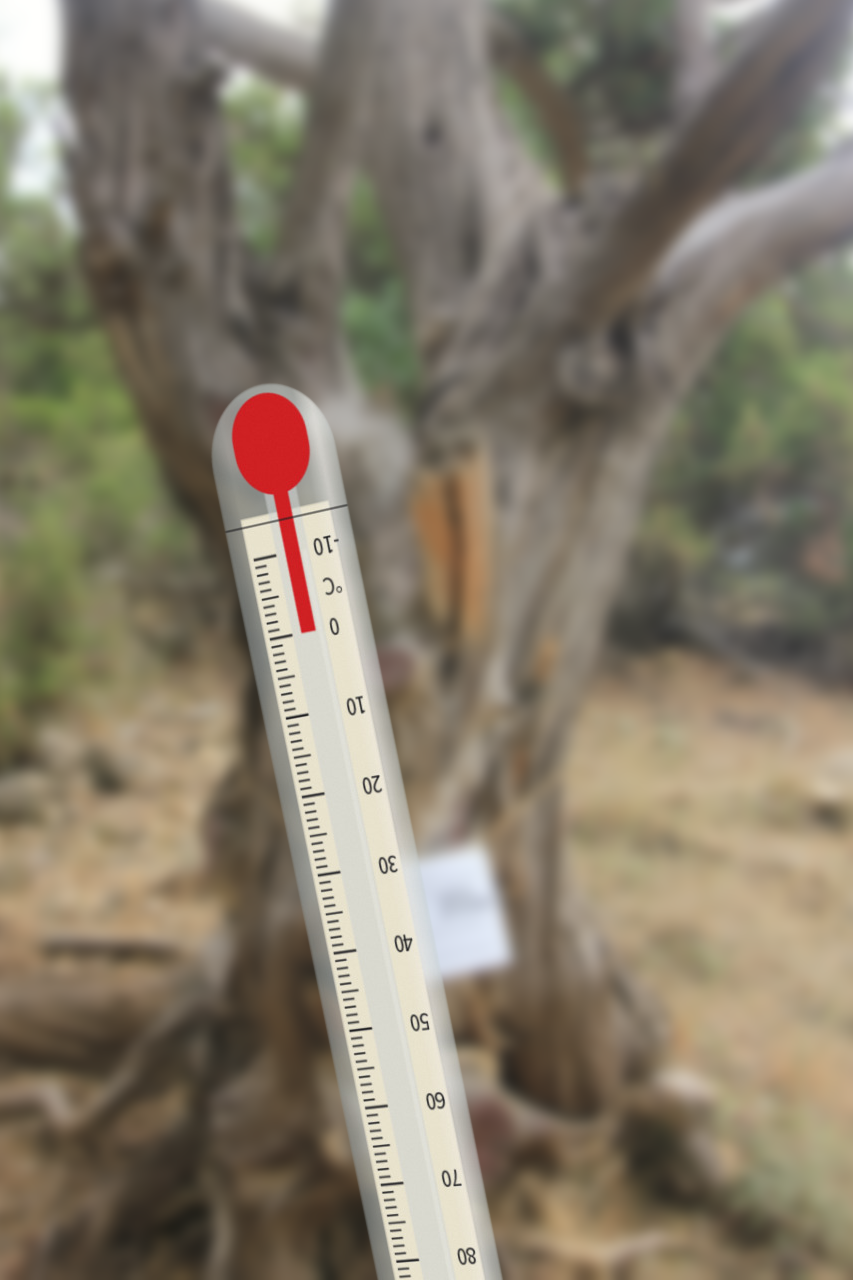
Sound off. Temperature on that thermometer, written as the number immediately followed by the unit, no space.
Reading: 0°C
